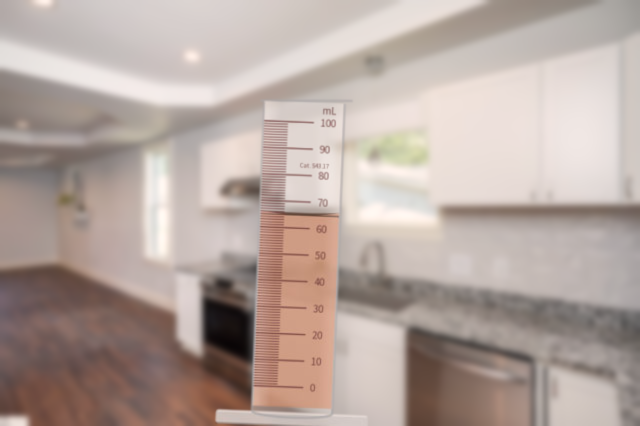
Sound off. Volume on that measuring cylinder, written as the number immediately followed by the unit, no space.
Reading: 65mL
